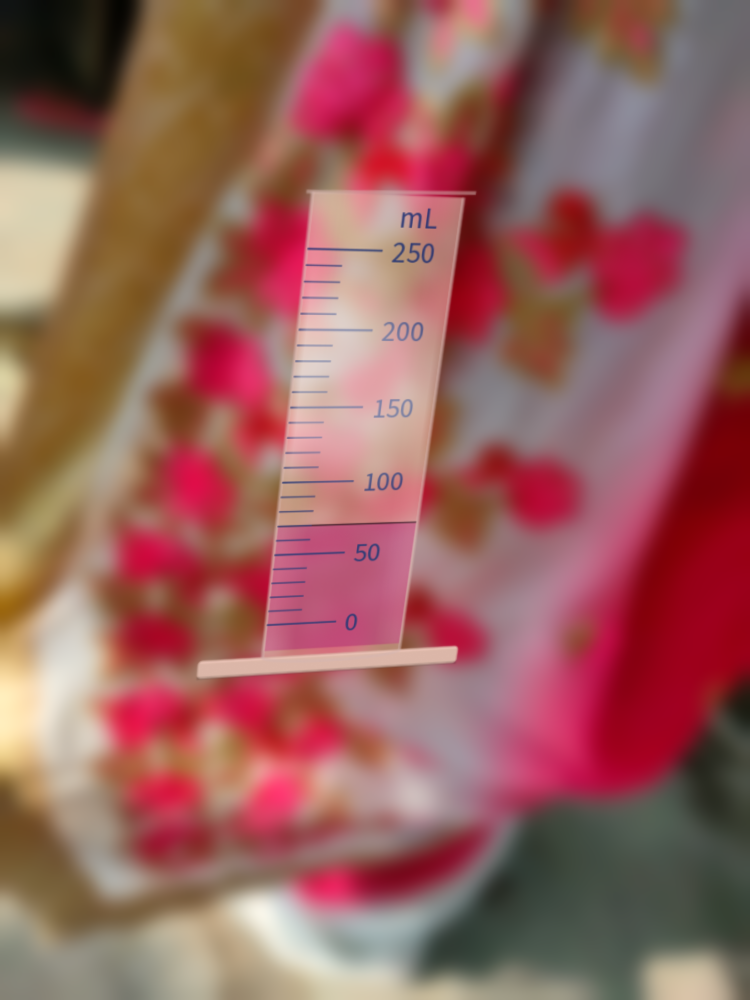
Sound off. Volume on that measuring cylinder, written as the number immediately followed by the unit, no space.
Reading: 70mL
